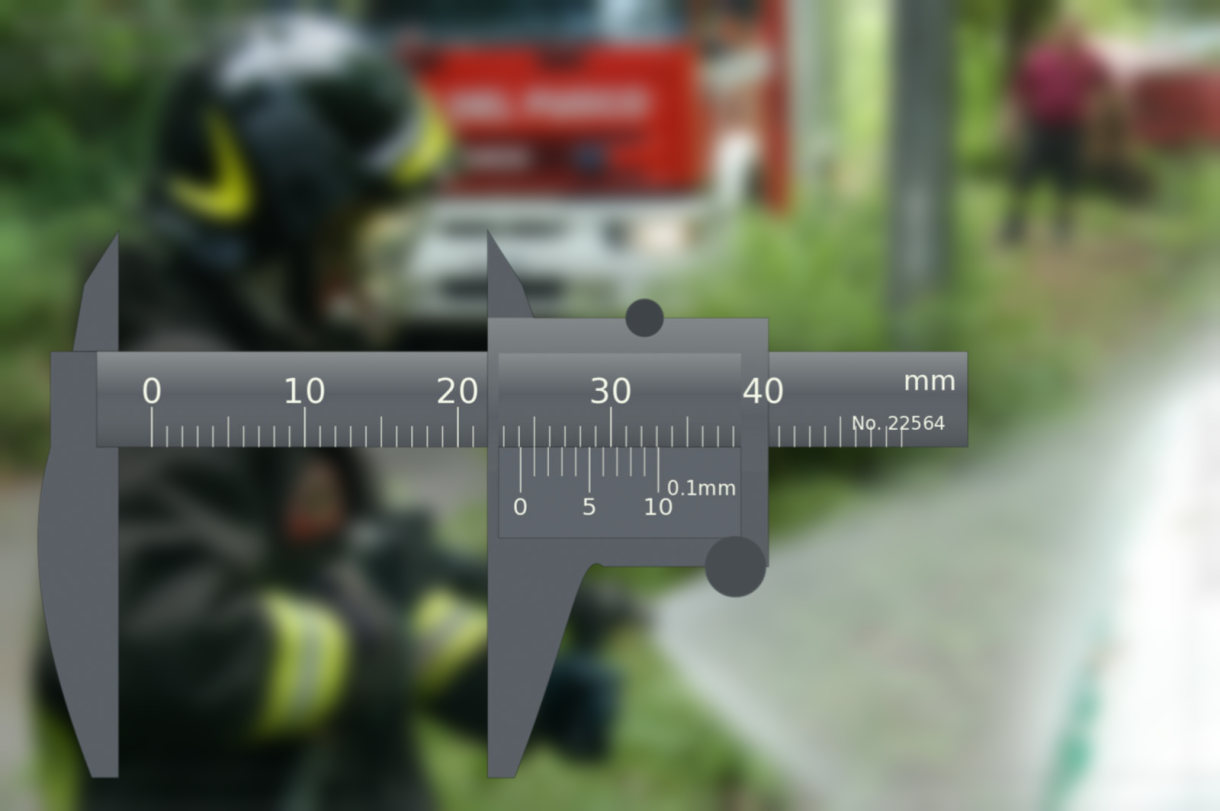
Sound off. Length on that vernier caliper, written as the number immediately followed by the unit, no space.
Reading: 24.1mm
